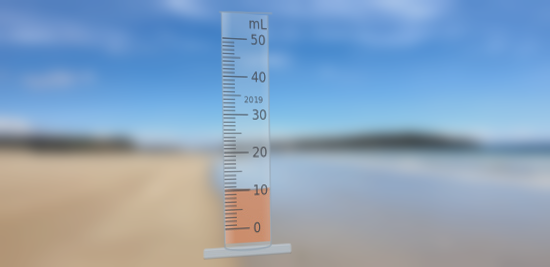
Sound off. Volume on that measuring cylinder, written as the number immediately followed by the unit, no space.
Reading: 10mL
